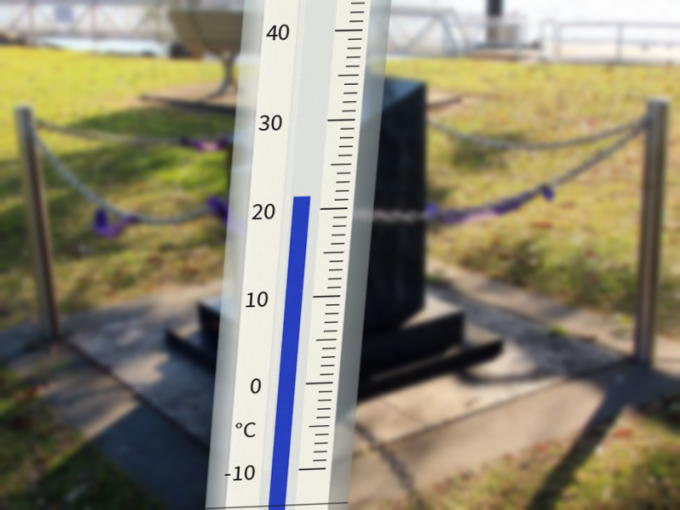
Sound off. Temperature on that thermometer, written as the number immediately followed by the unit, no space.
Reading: 21.5°C
